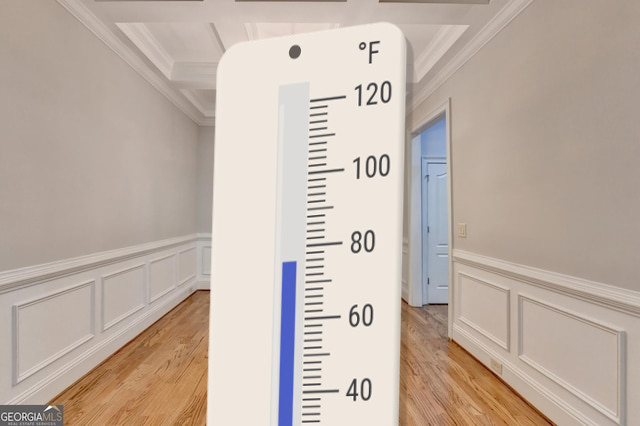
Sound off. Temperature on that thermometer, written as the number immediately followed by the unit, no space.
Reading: 76°F
